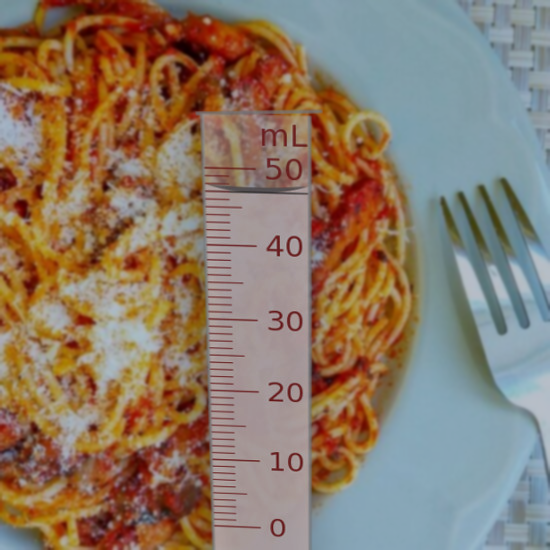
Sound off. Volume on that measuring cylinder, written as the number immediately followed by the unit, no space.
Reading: 47mL
